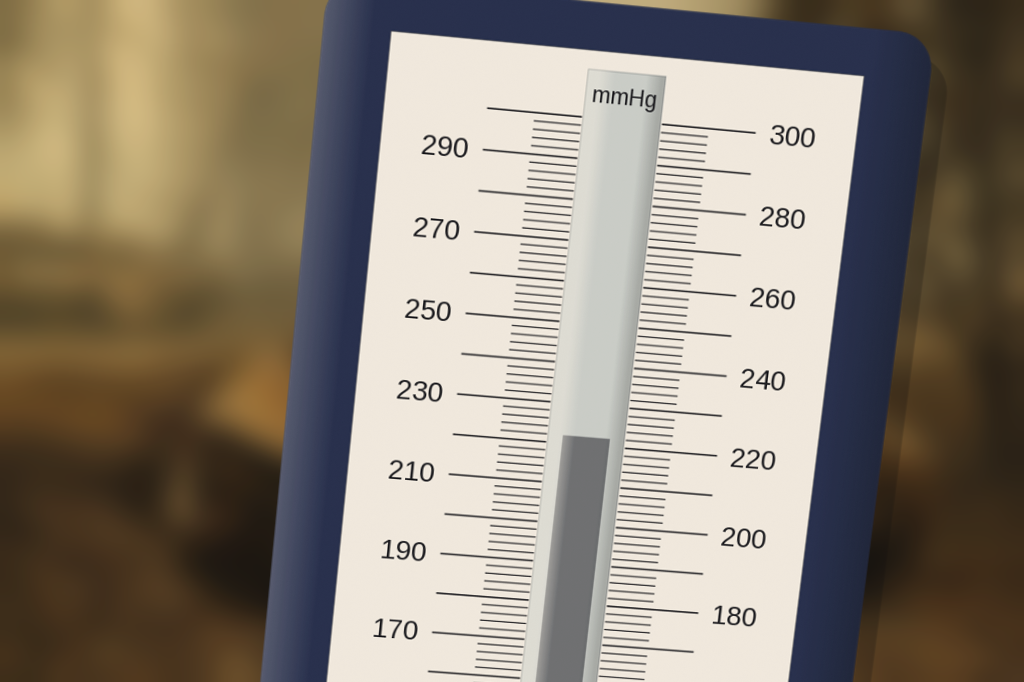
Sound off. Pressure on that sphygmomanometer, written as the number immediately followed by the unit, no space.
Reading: 222mmHg
